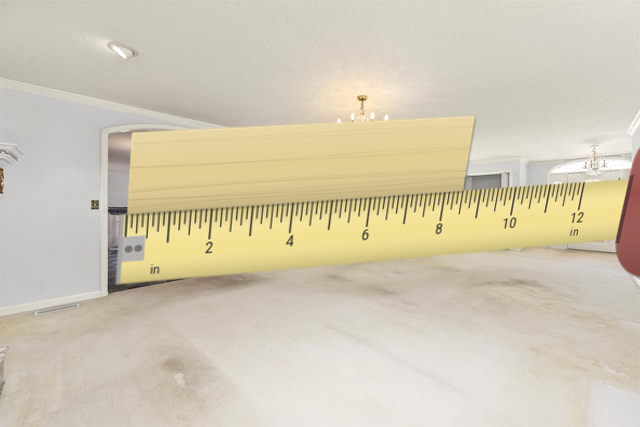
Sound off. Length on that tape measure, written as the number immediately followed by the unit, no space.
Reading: 8.5in
